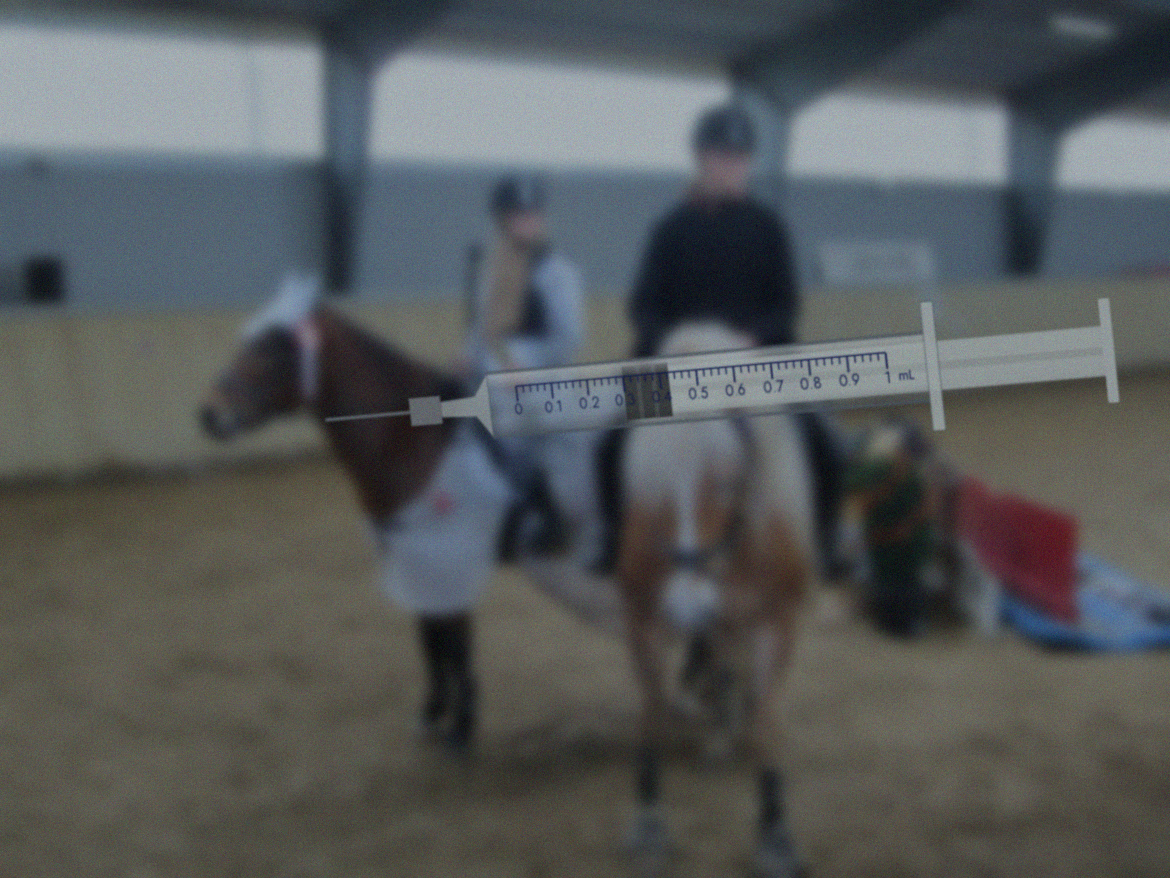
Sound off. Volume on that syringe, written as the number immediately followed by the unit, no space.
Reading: 0.3mL
